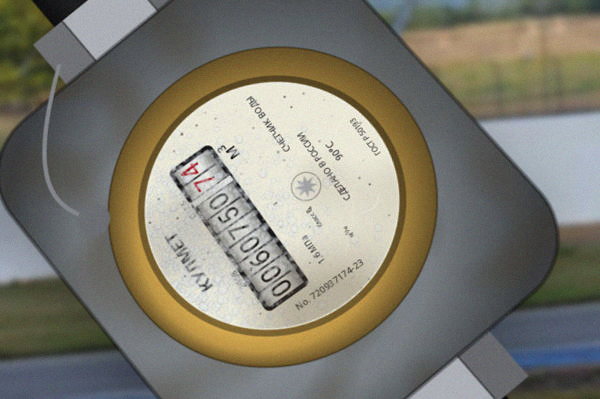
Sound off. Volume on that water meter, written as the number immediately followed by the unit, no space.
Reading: 60750.74m³
